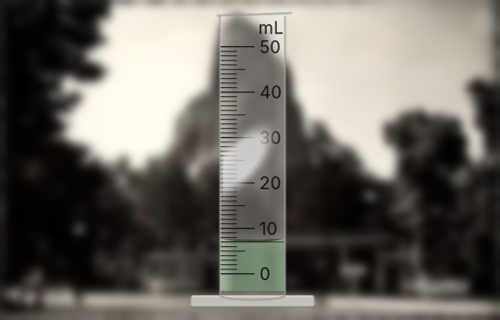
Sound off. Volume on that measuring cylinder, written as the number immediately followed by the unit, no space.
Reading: 7mL
